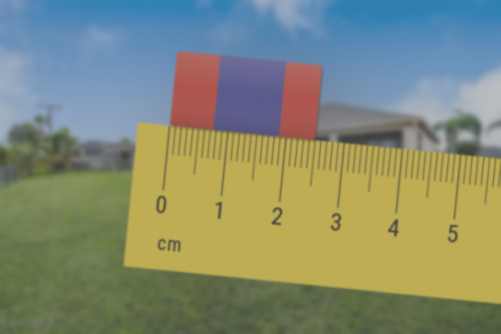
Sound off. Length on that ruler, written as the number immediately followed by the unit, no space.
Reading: 2.5cm
